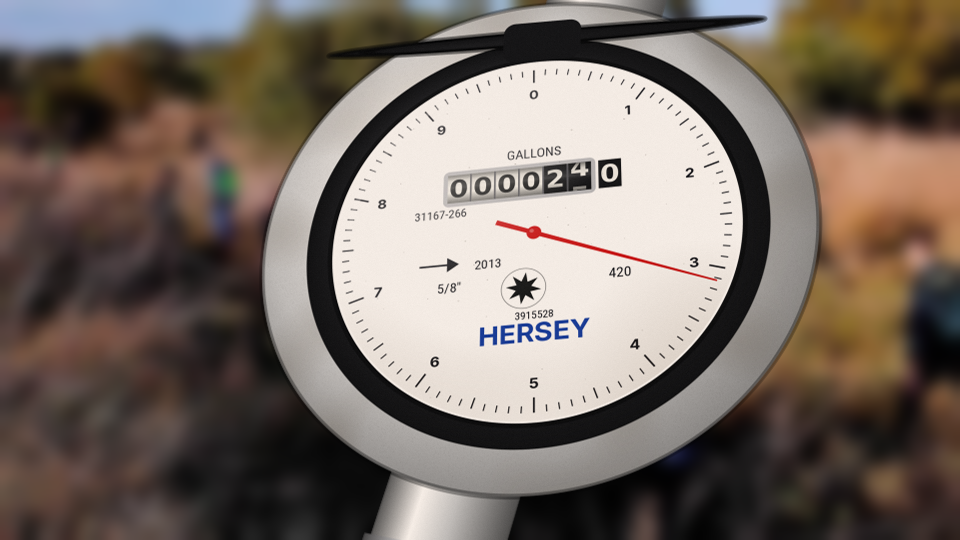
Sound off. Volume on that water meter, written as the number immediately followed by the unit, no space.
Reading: 243.1gal
